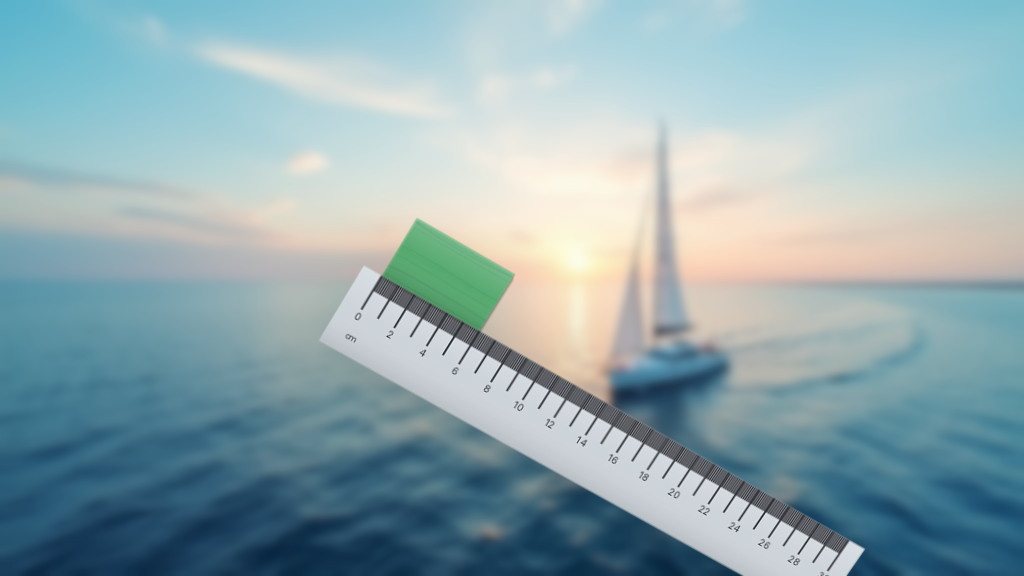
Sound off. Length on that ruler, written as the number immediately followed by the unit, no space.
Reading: 6cm
